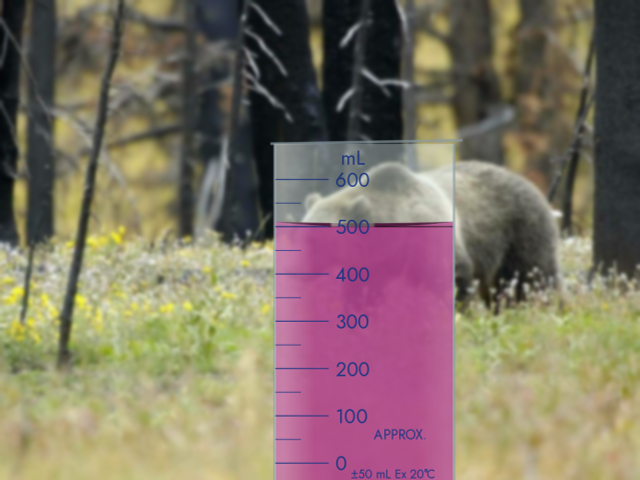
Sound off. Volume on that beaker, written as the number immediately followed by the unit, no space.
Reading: 500mL
